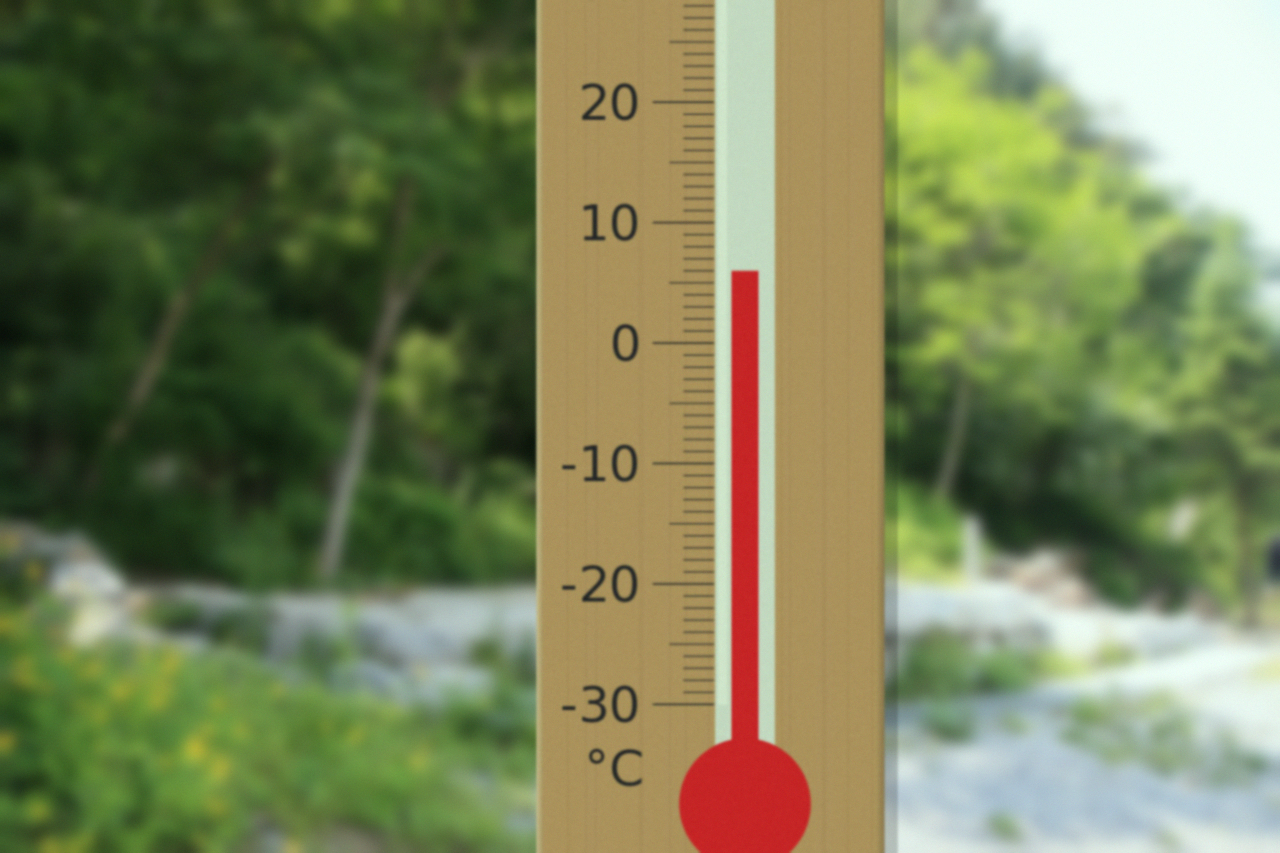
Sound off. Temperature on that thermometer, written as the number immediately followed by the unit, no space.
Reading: 6°C
